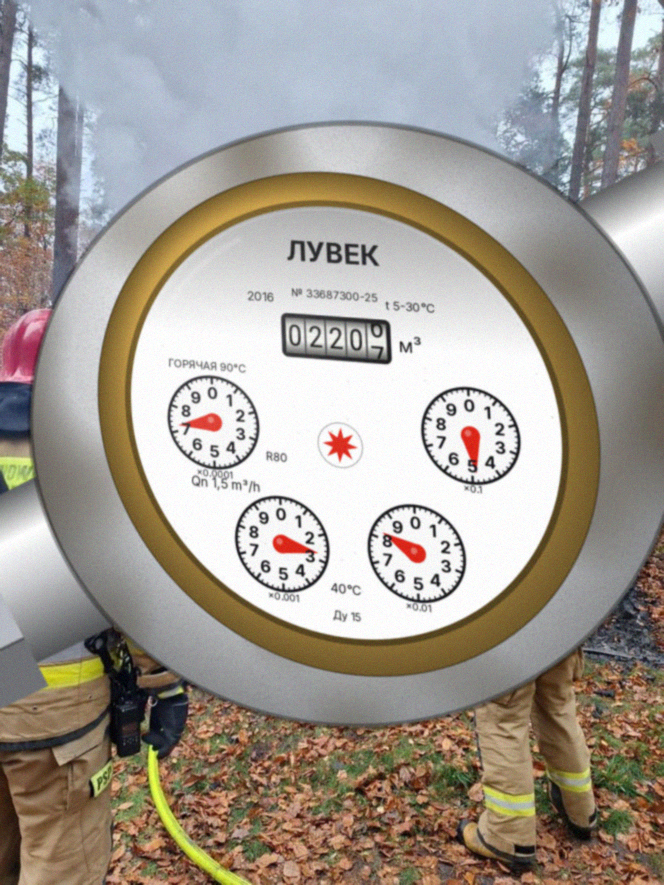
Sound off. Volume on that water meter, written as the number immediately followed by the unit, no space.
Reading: 2206.4827m³
